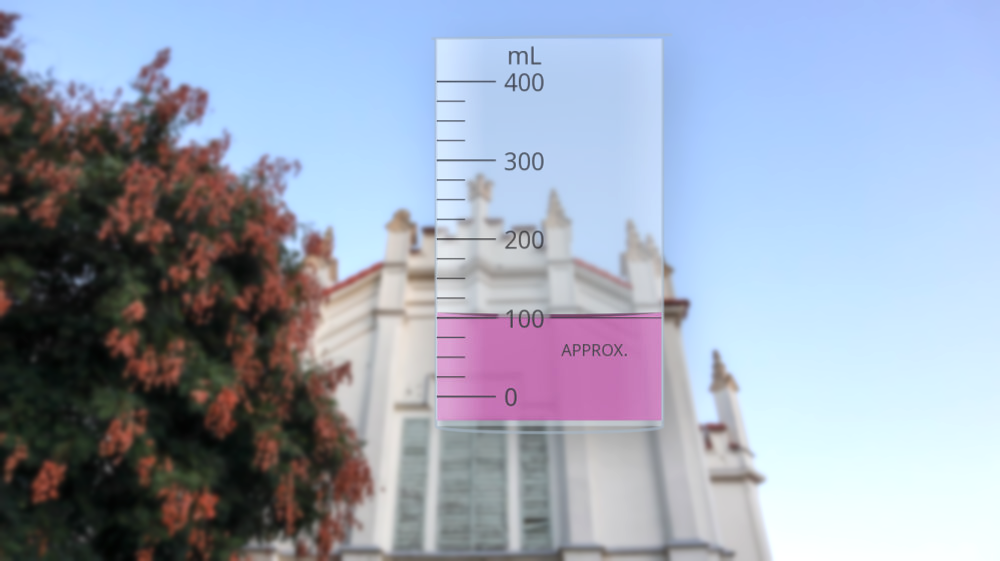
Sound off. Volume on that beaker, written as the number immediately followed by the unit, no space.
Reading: 100mL
